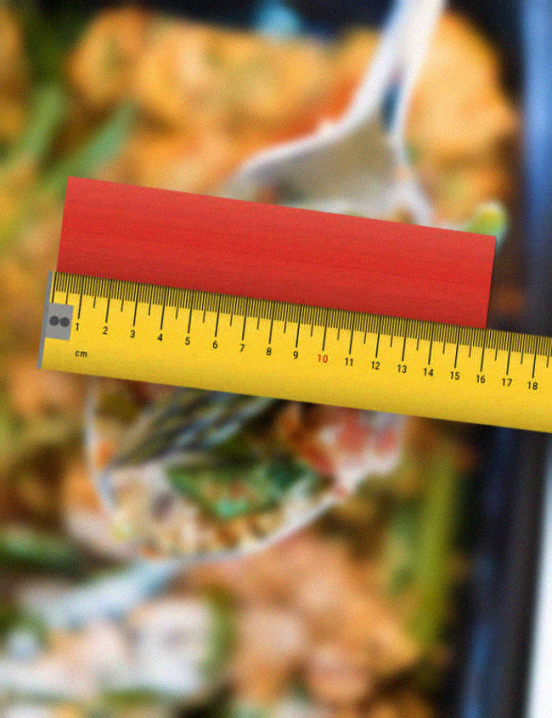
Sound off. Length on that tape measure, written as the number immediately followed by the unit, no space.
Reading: 16cm
